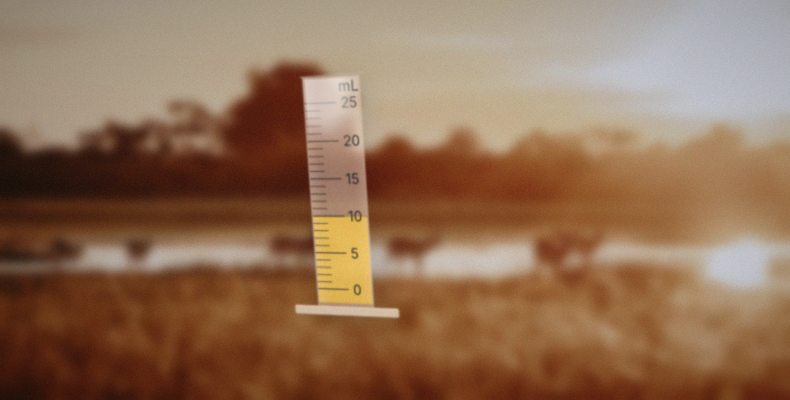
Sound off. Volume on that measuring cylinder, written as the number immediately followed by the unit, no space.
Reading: 10mL
